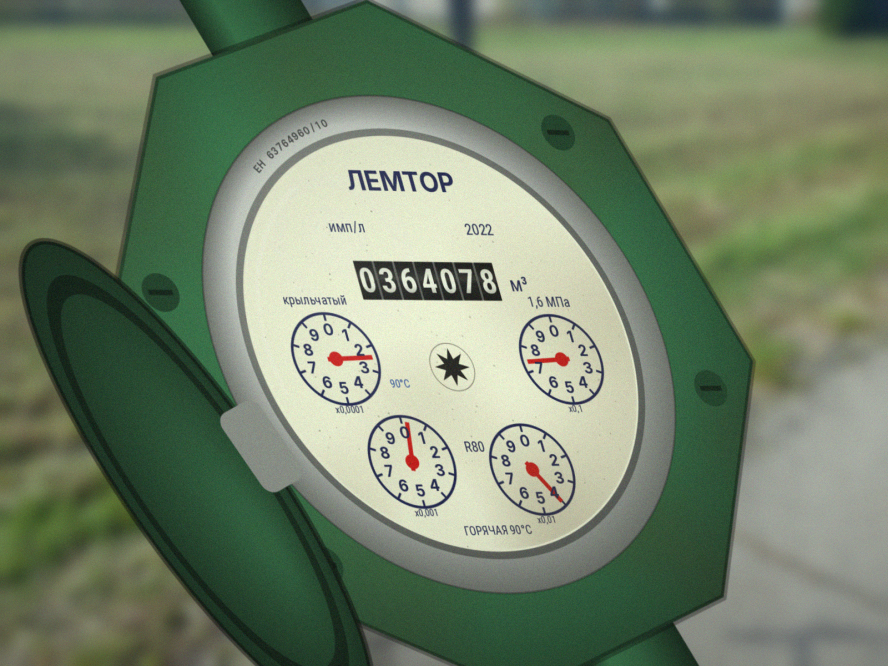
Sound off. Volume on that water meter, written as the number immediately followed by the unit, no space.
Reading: 364078.7402m³
